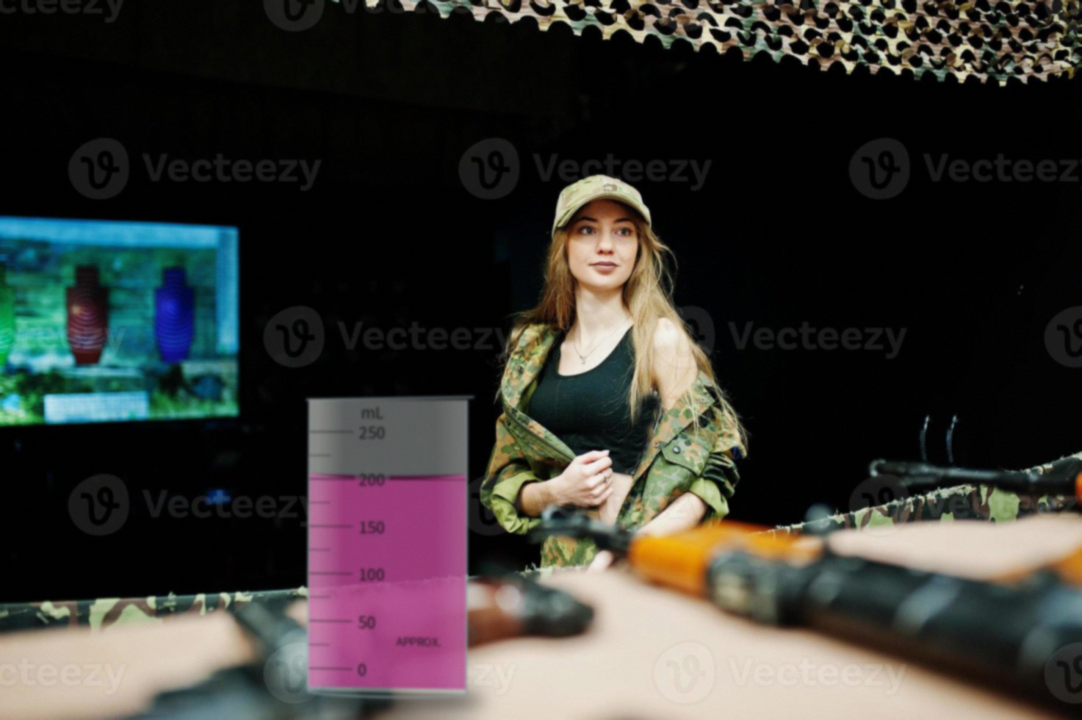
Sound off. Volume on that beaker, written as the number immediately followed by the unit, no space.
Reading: 200mL
